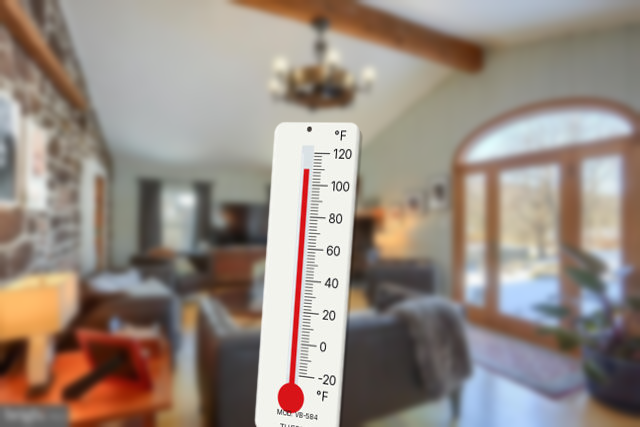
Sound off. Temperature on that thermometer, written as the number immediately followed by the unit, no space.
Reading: 110°F
